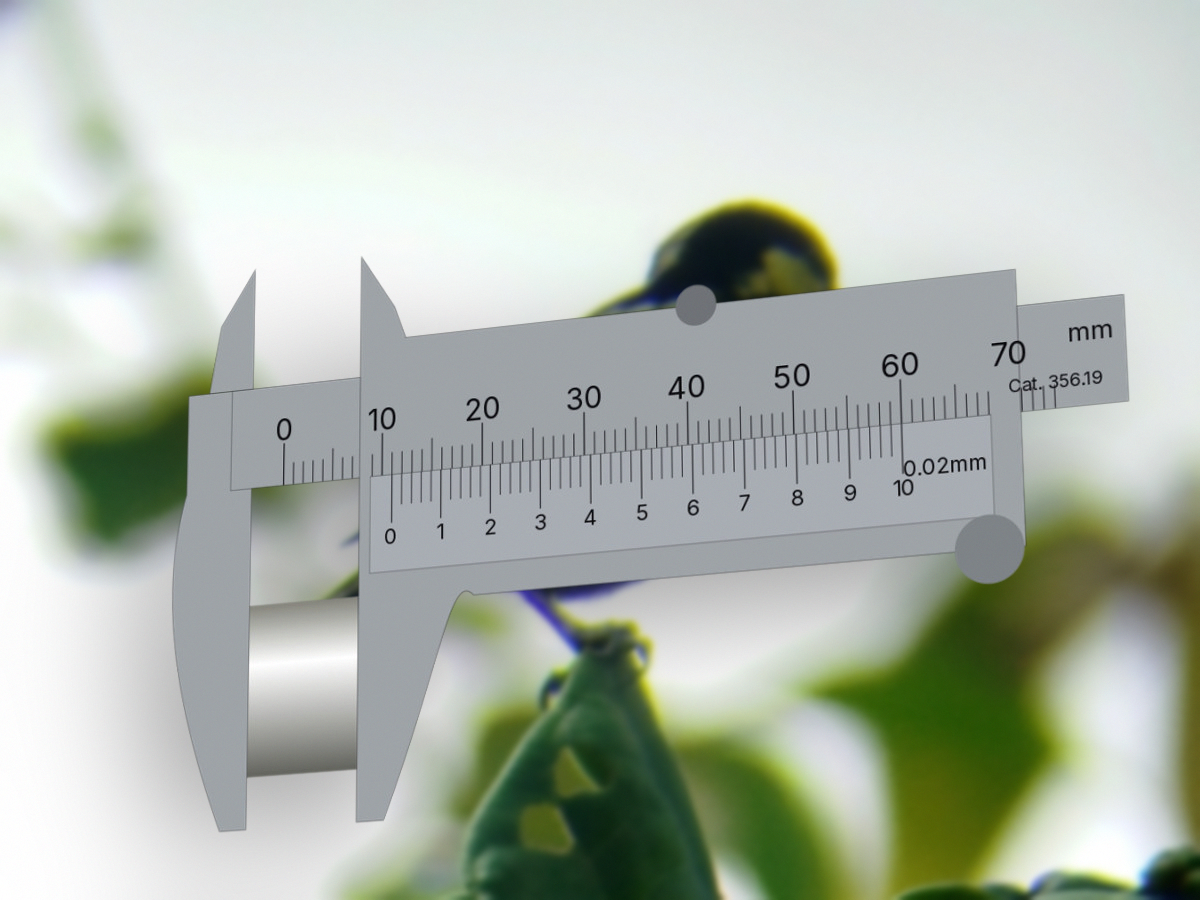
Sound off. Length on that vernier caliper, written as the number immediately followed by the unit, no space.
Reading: 11.0mm
